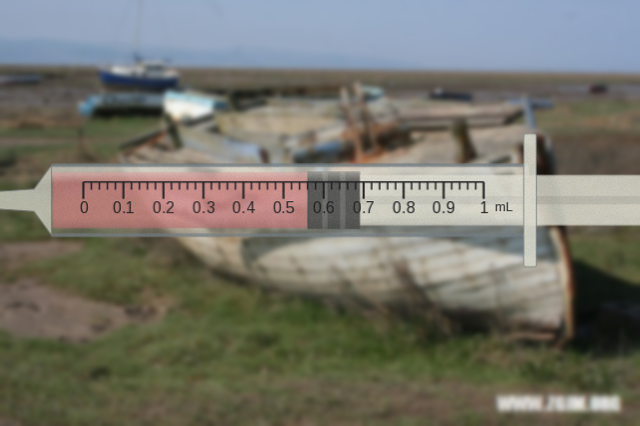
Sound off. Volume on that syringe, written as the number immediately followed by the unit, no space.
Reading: 0.56mL
